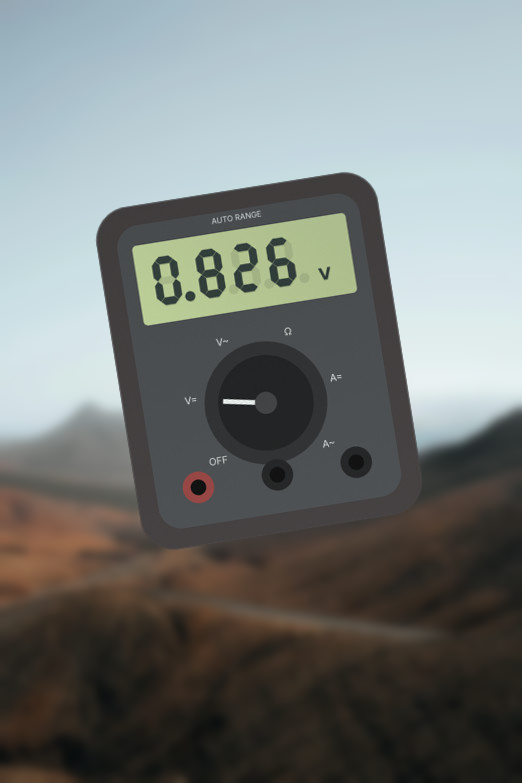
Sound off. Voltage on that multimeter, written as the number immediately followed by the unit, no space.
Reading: 0.826V
